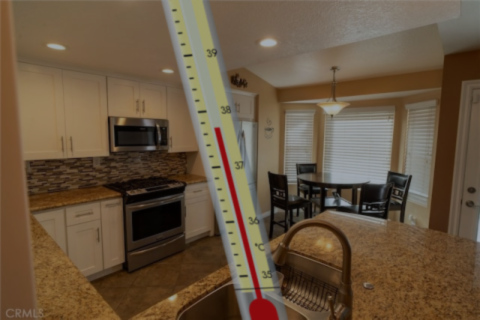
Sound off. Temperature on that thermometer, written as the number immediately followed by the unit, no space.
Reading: 37.7°C
